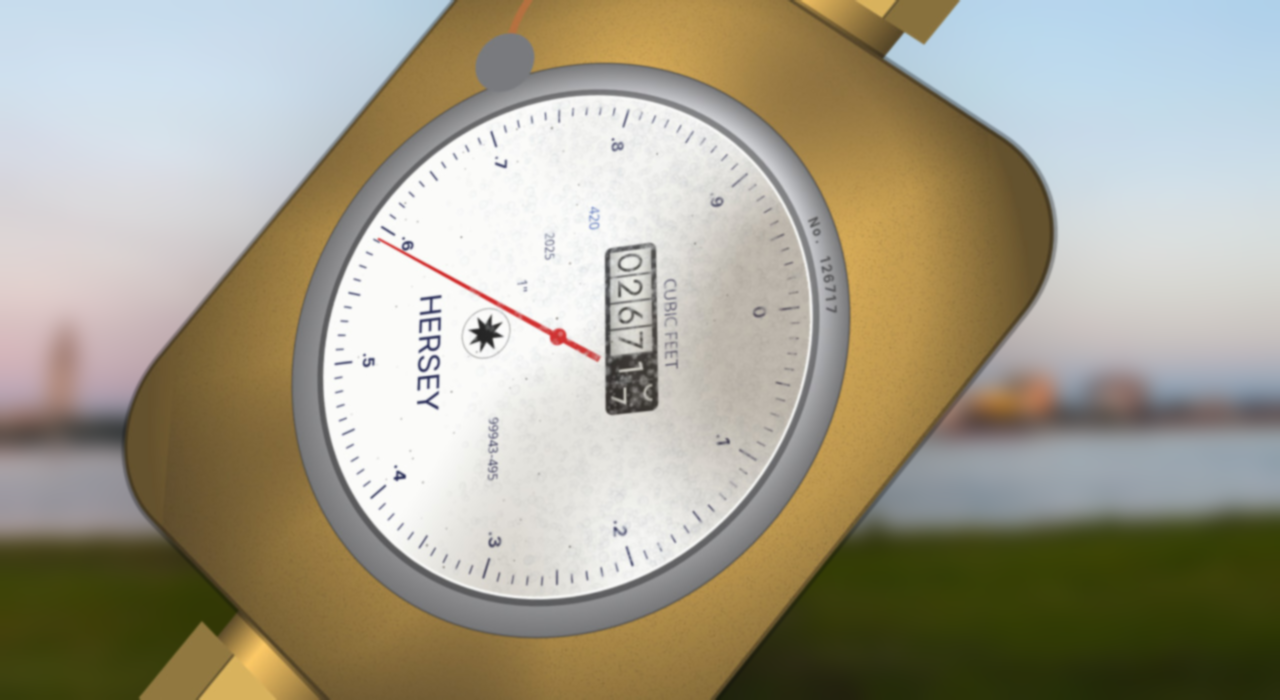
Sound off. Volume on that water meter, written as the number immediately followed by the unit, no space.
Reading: 26716.59ft³
